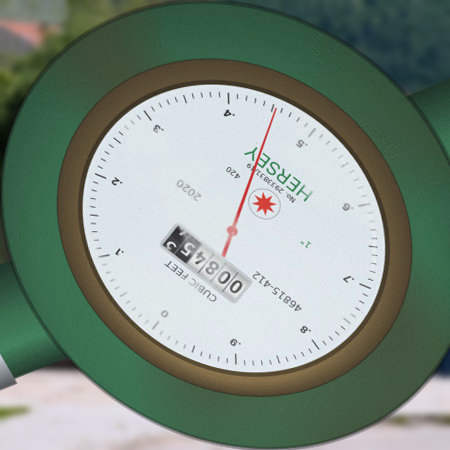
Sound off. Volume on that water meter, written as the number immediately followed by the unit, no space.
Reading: 8453.45ft³
